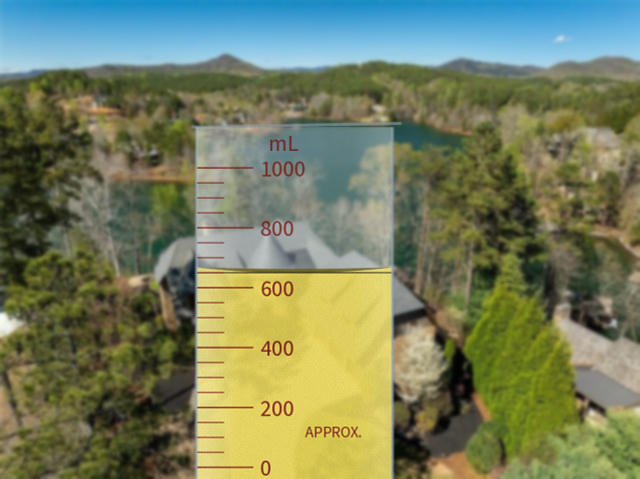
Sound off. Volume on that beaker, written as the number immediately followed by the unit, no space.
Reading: 650mL
